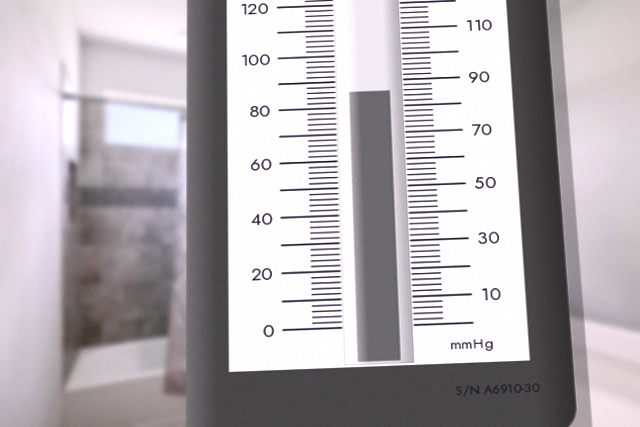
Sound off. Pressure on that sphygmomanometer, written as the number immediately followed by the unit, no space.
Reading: 86mmHg
